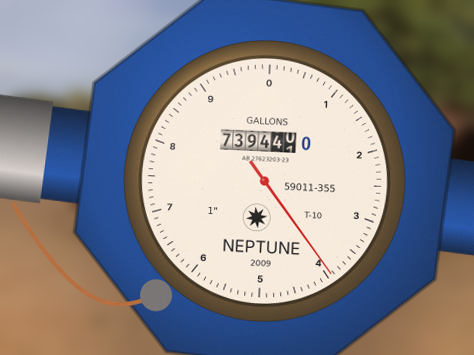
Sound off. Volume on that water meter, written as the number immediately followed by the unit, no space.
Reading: 7394403.9gal
